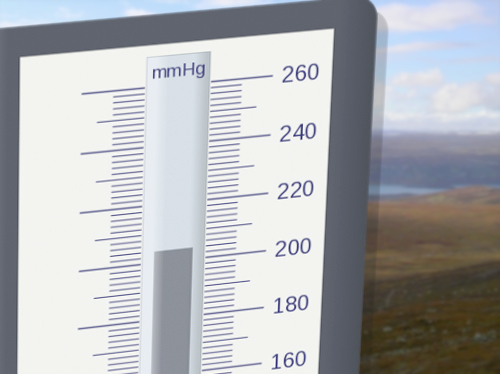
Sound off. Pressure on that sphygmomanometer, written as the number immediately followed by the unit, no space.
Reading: 204mmHg
